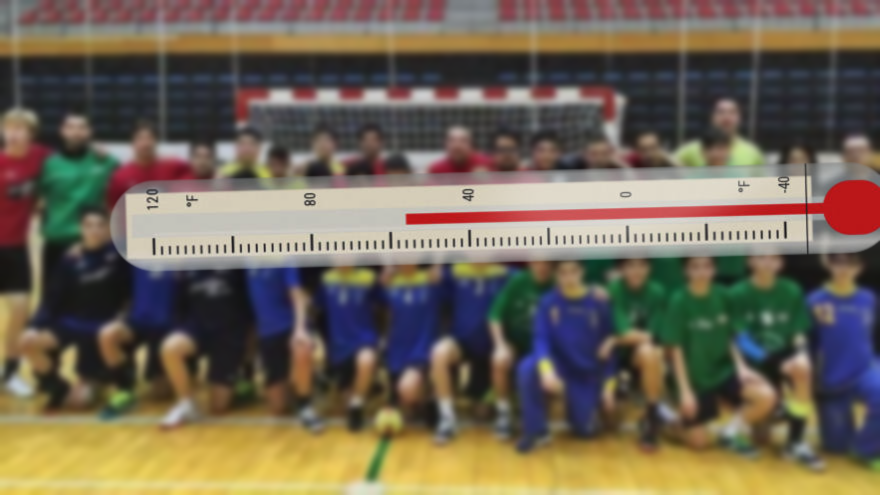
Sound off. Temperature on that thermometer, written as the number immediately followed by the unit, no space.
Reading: 56°F
